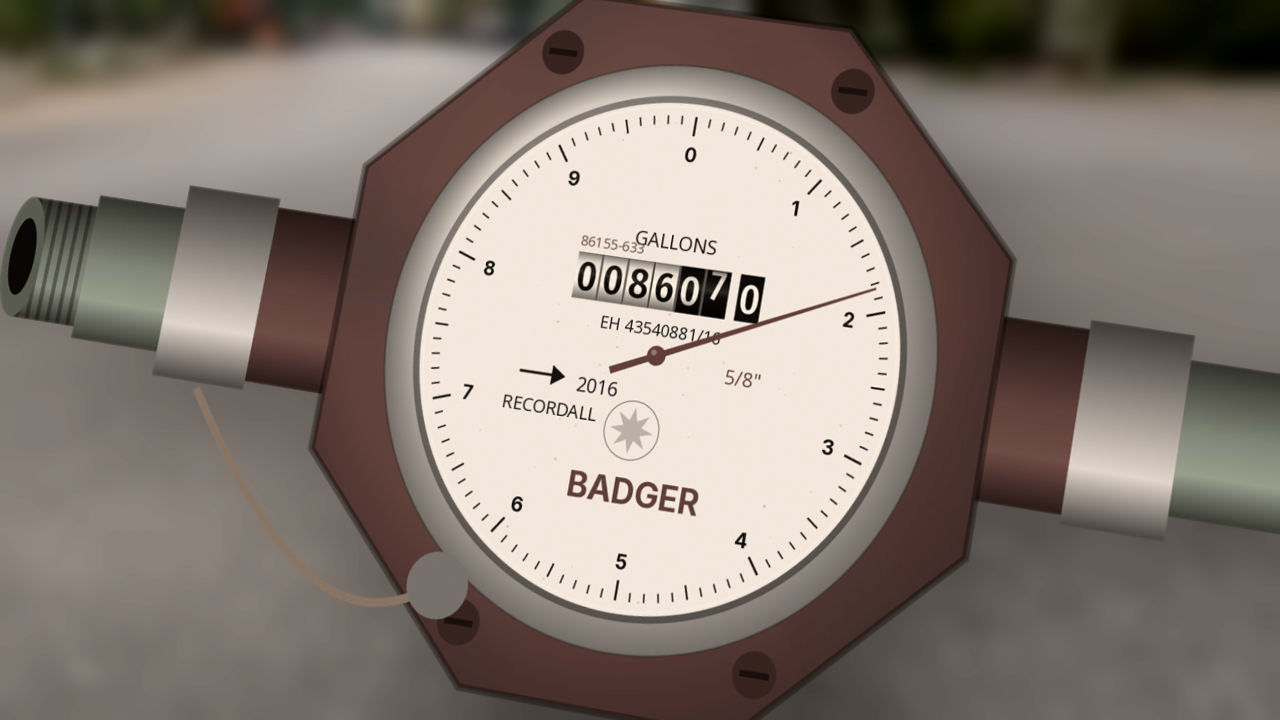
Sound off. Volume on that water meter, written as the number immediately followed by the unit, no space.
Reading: 86071.8gal
